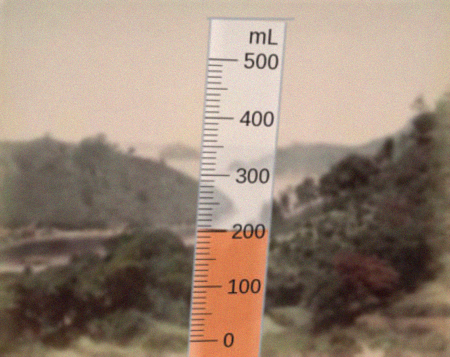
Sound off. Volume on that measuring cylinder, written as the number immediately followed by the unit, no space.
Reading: 200mL
